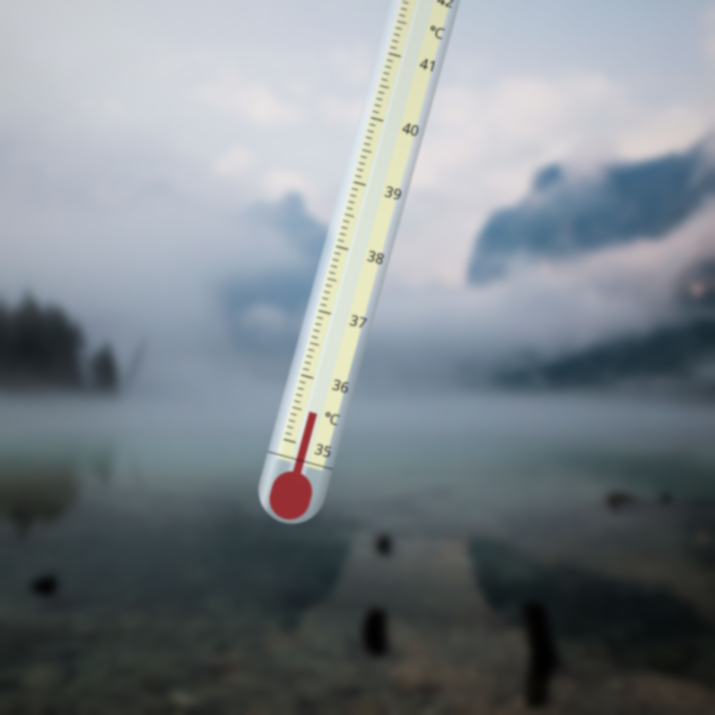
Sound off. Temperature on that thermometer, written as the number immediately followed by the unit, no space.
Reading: 35.5°C
